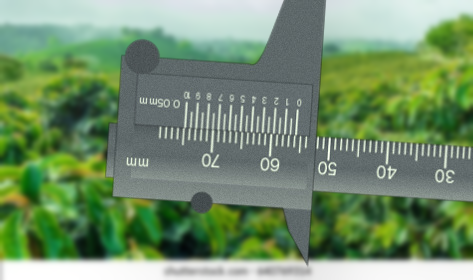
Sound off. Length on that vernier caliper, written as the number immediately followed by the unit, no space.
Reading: 55.8mm
